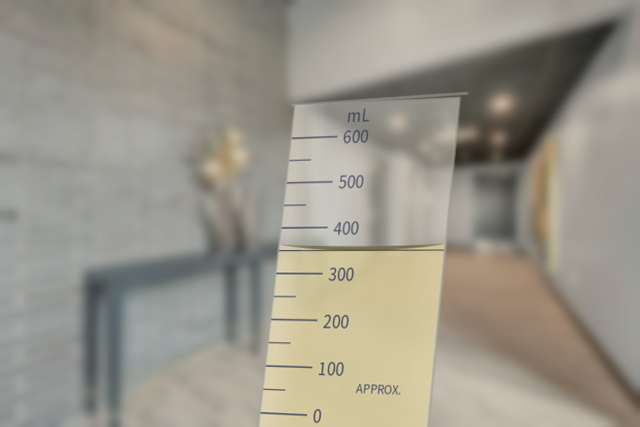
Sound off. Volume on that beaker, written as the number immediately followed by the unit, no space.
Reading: 350mL
